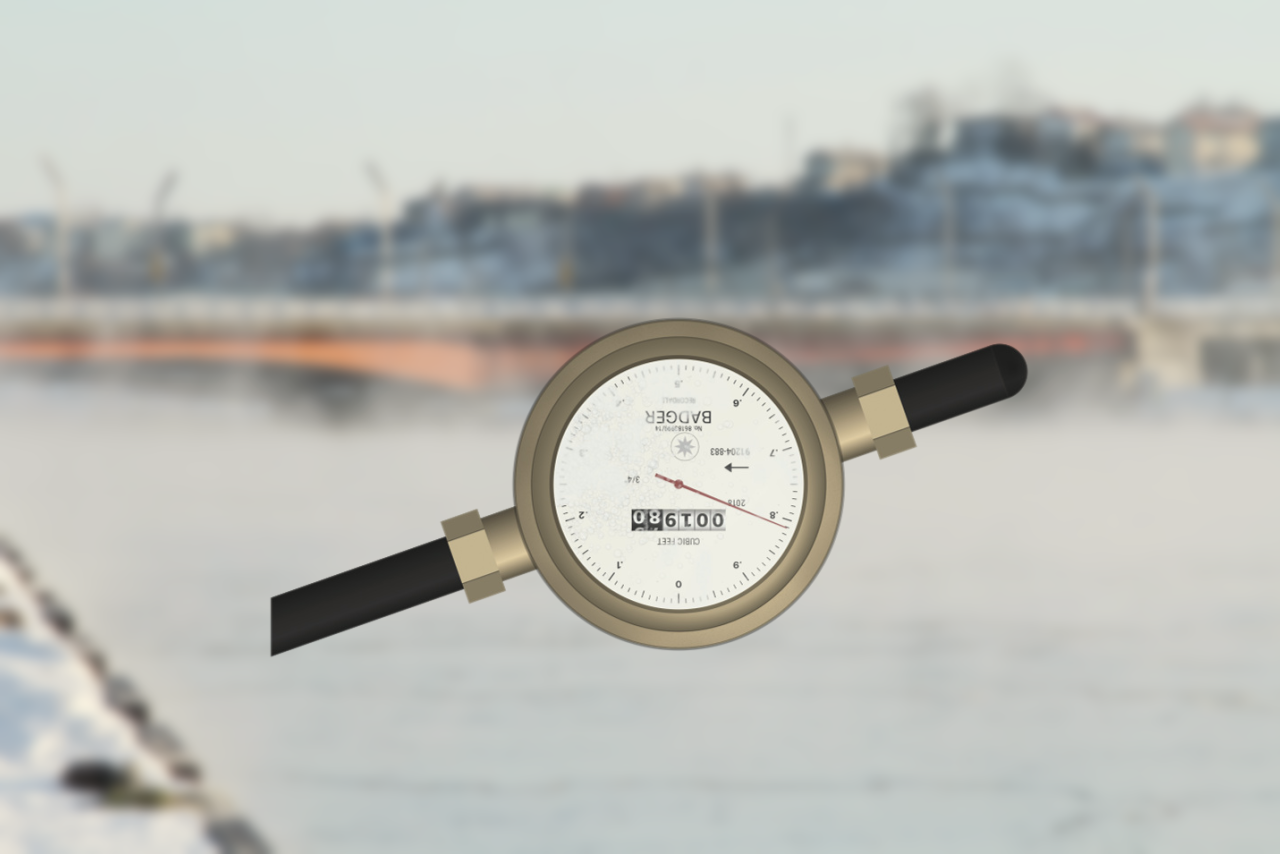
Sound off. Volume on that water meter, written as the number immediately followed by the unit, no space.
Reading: 1979.81ft³
